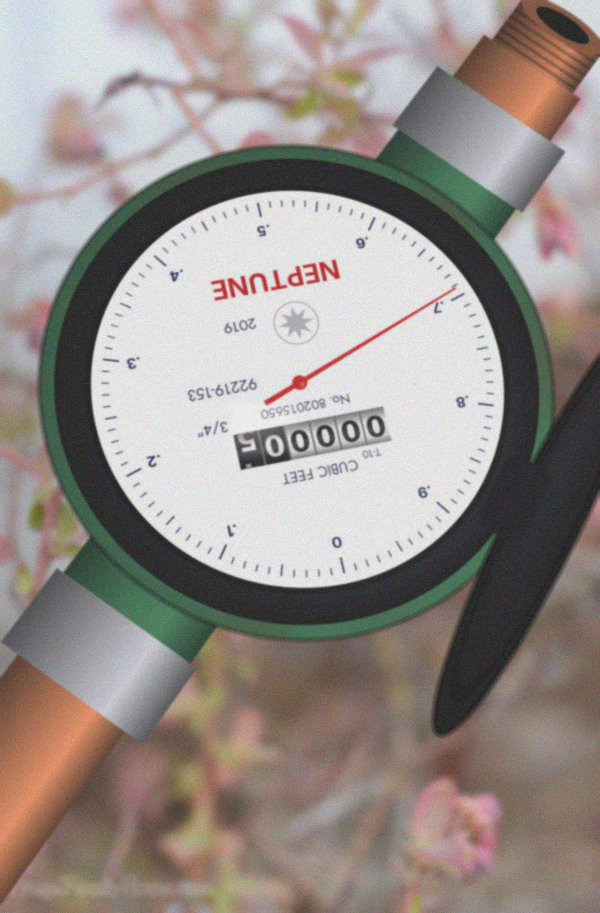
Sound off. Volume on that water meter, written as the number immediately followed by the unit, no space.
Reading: 4.69ft³
